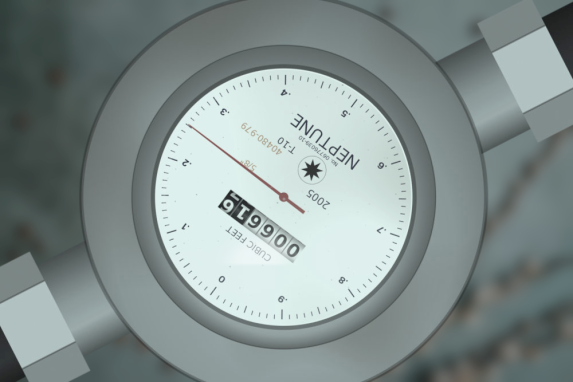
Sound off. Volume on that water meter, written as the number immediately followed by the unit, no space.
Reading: 6616.25ft³
